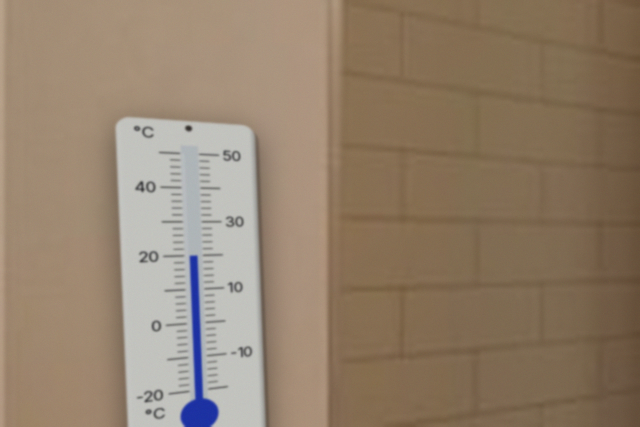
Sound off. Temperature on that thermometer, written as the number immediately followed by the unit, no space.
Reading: 20°C
